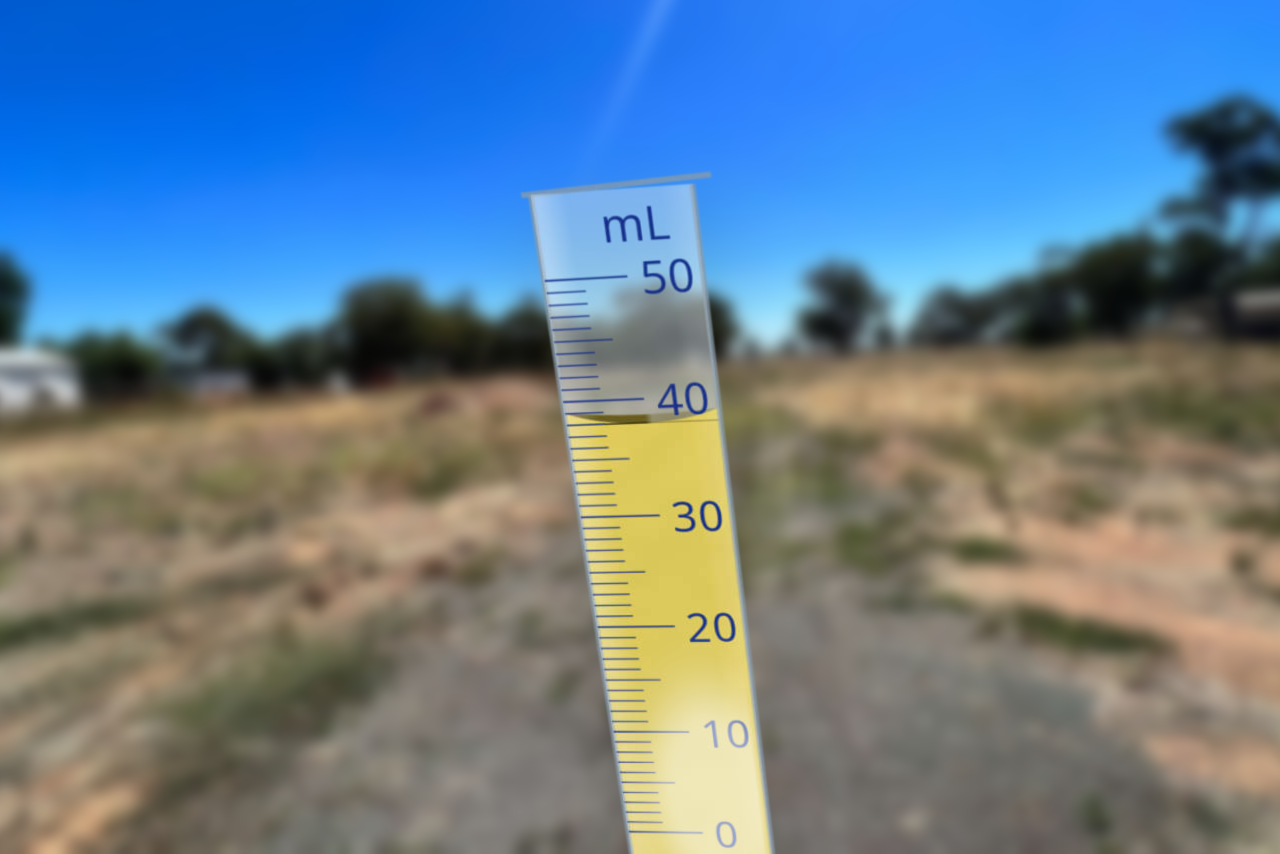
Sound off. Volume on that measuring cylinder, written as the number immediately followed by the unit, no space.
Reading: 38mL
